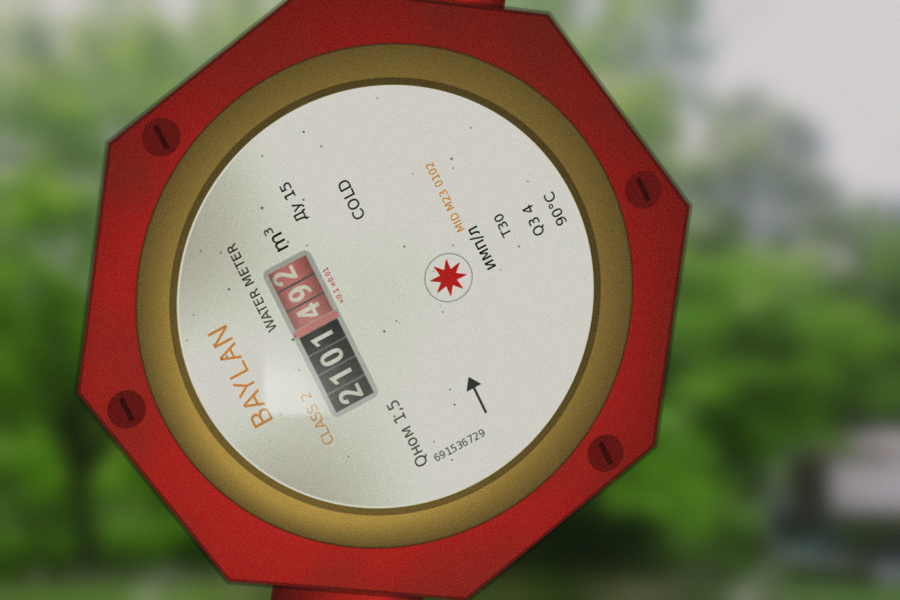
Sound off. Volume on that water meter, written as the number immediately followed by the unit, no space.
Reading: 2101.492m³
